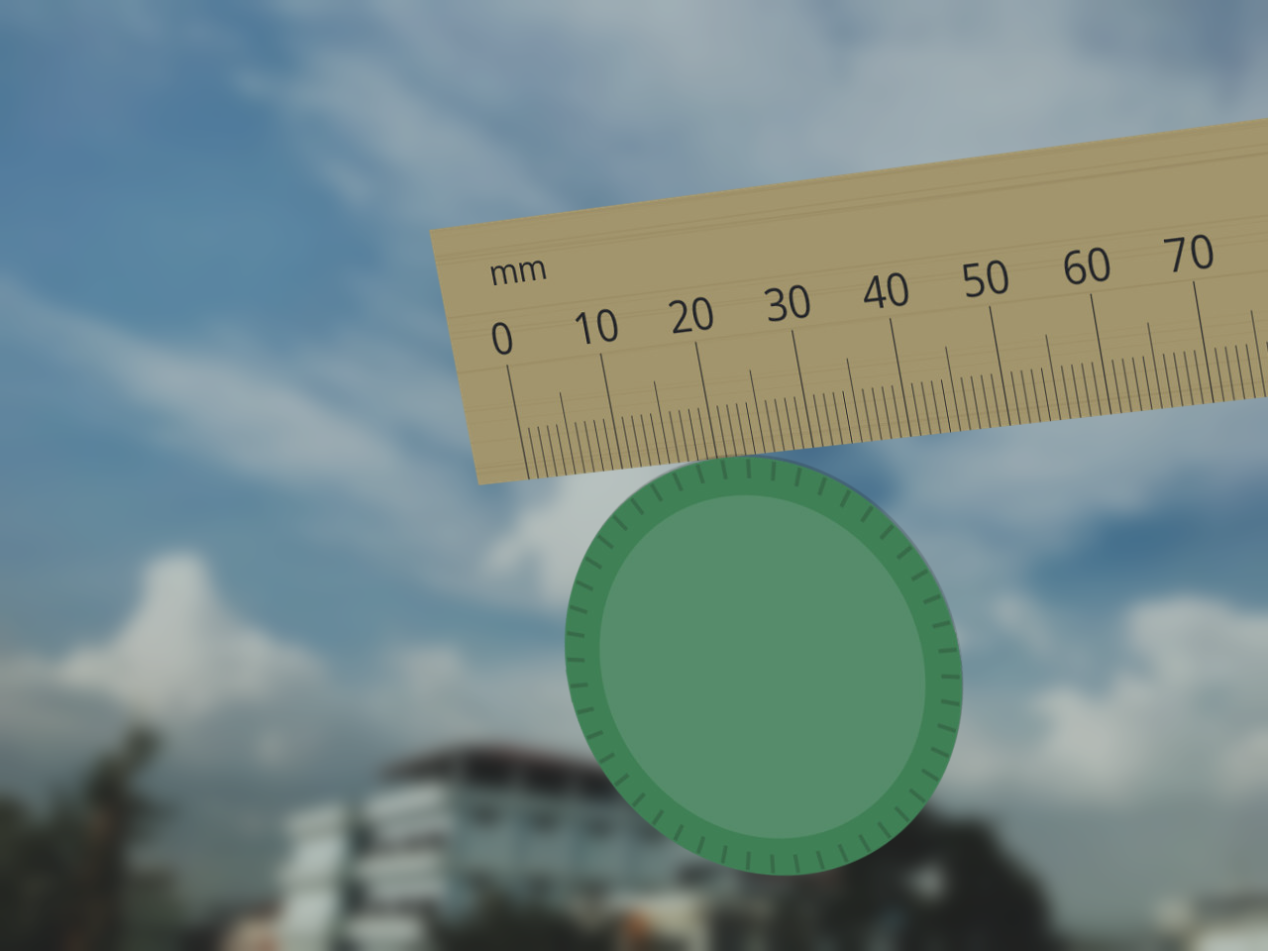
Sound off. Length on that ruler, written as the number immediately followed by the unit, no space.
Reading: 41mm
